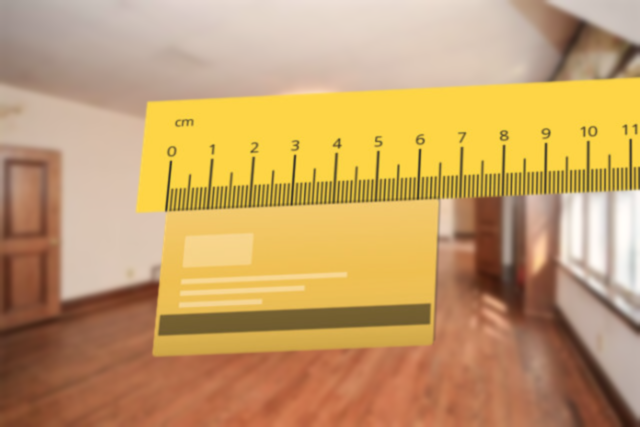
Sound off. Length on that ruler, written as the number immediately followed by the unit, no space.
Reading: 6.5cm
